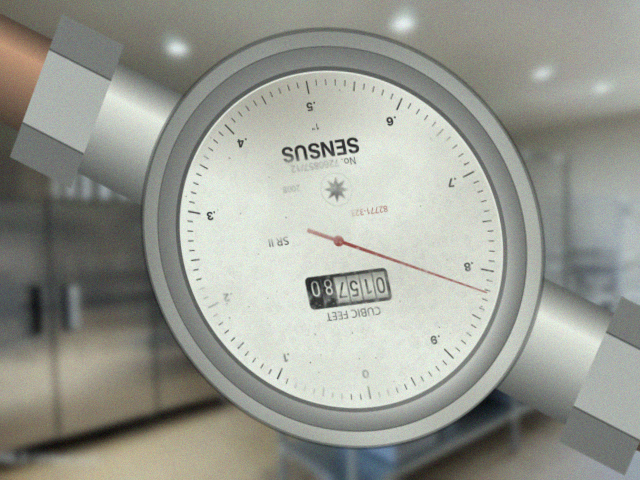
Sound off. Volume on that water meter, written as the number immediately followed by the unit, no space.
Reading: 15779.82ft³
